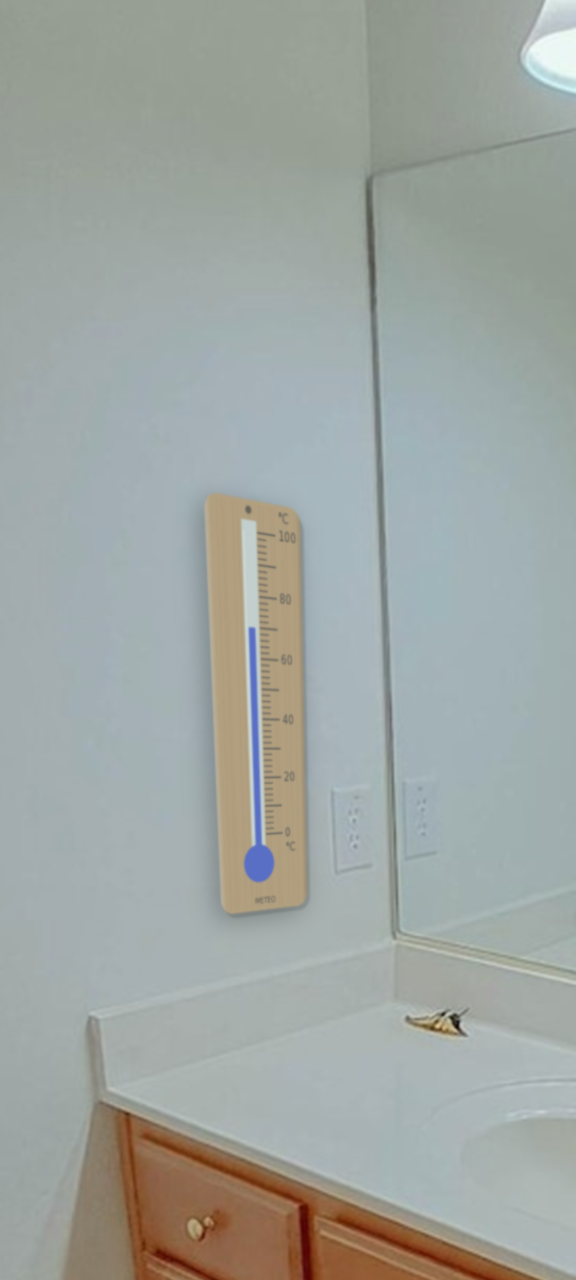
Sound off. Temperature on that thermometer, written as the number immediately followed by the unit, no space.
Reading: 70°C
